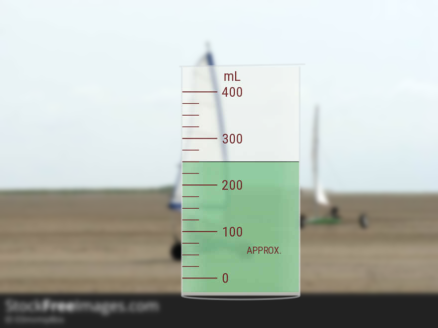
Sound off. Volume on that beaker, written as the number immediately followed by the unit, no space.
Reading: 250mL
